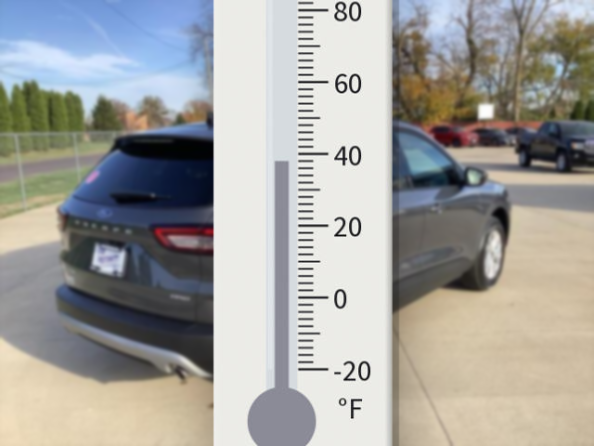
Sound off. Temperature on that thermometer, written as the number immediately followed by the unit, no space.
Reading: 38°F
